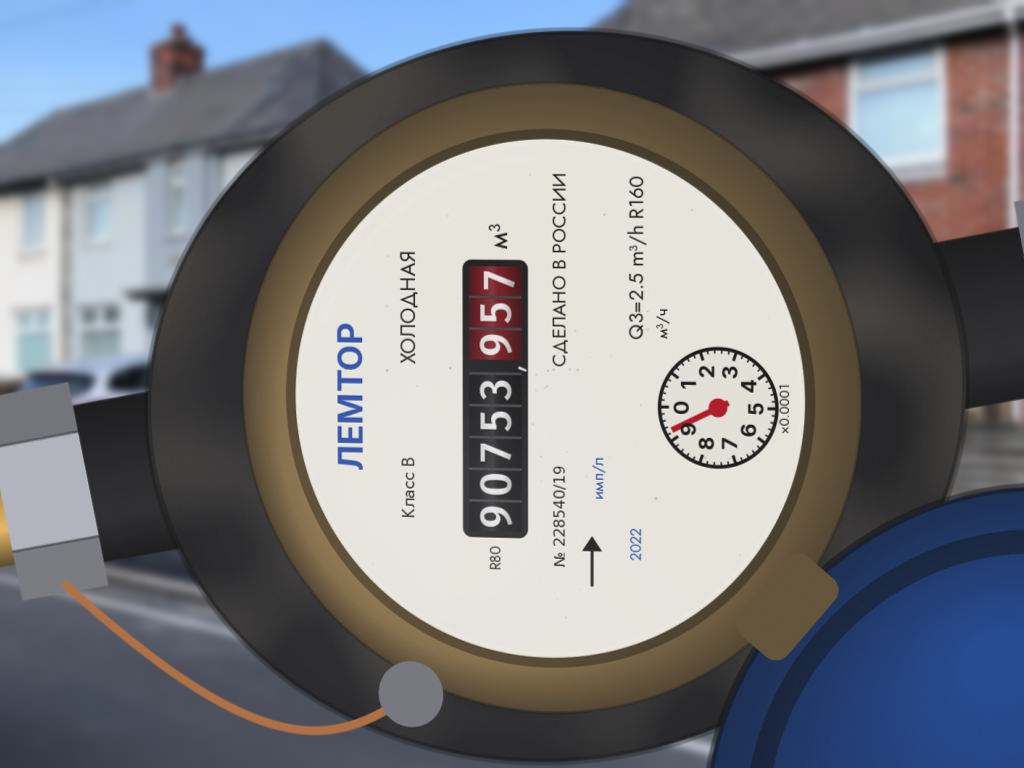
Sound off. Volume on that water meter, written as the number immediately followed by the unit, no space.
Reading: 90753.9569m³
